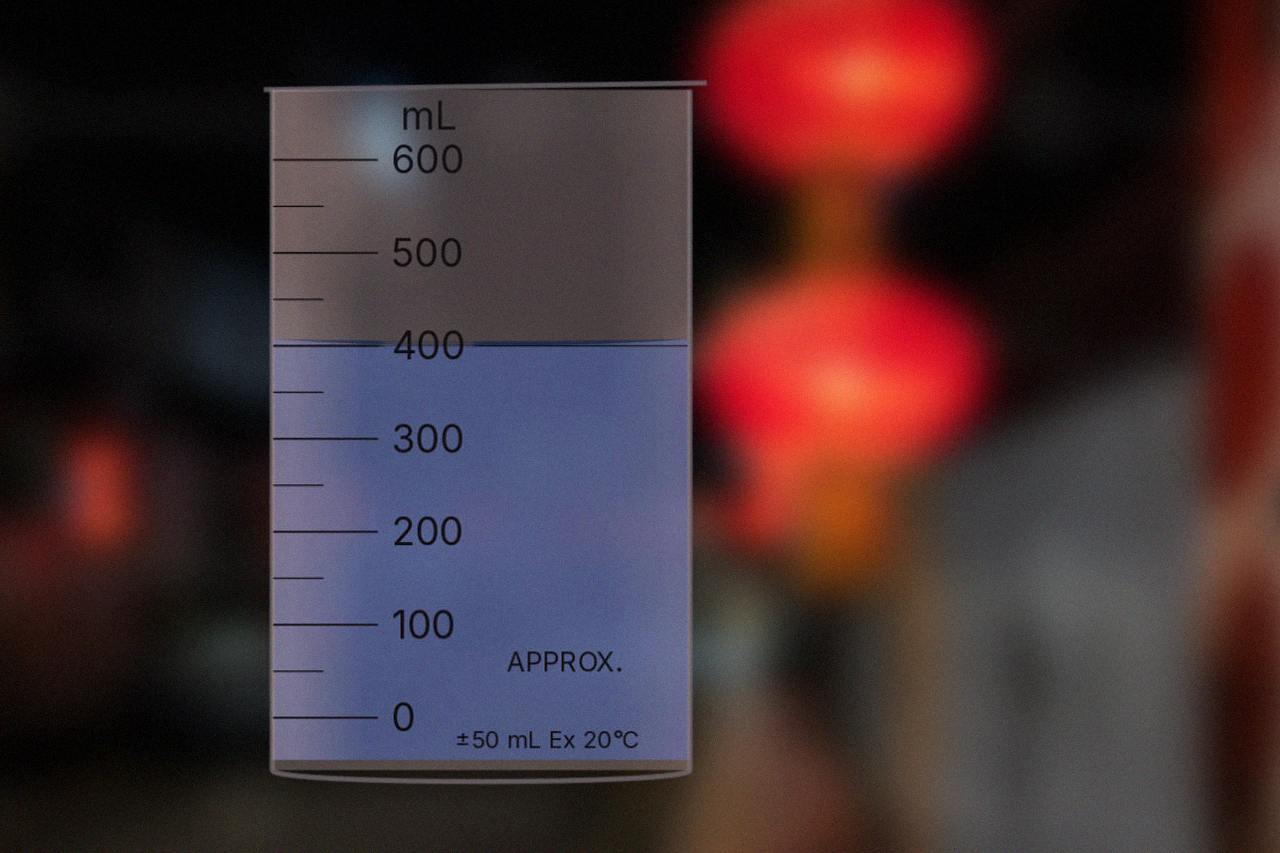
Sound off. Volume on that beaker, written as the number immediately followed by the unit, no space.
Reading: 400mL
